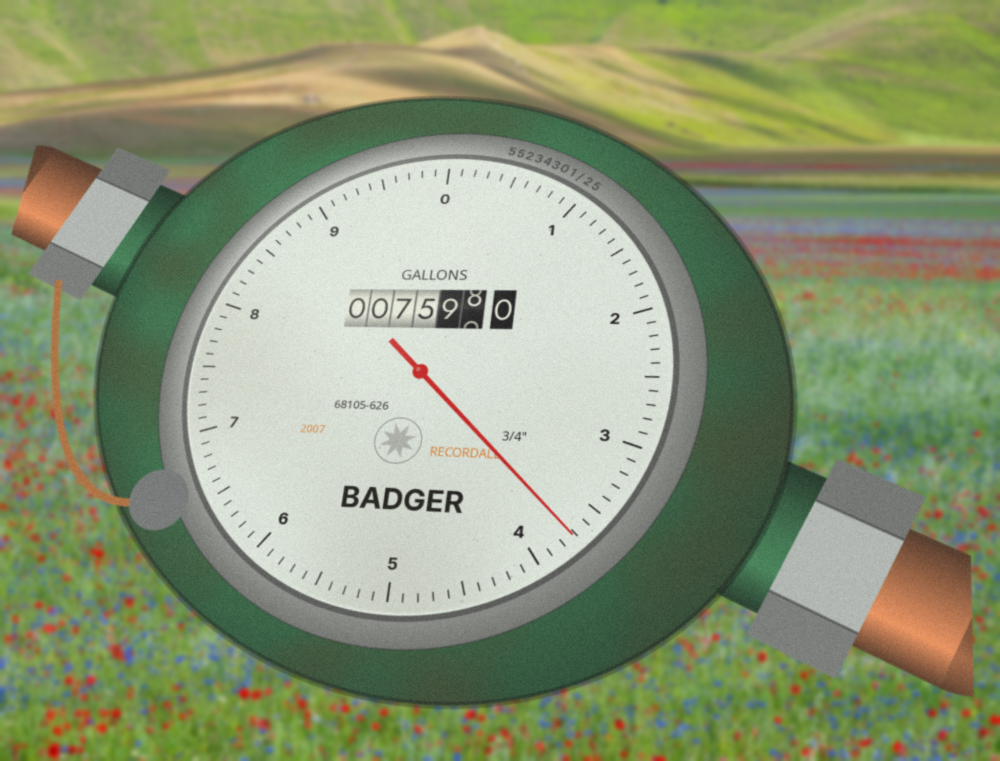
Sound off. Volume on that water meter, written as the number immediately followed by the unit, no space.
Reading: 75983.7gal
